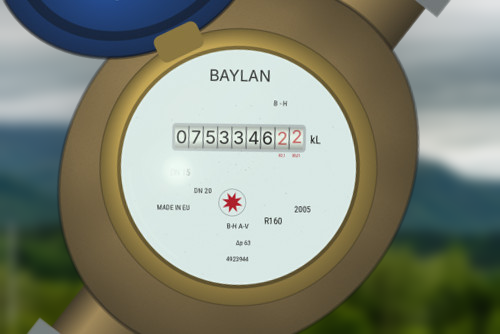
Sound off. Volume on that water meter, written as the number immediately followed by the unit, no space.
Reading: 753346.22kL
